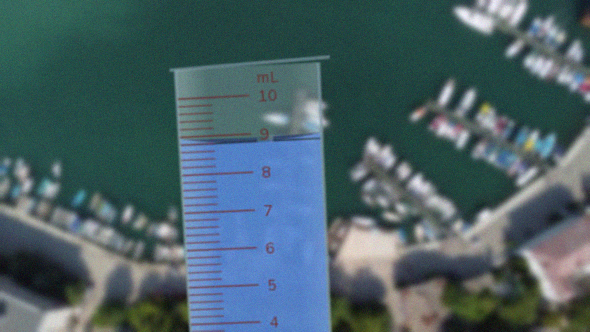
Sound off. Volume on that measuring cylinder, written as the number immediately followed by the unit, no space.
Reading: 8.8mL
